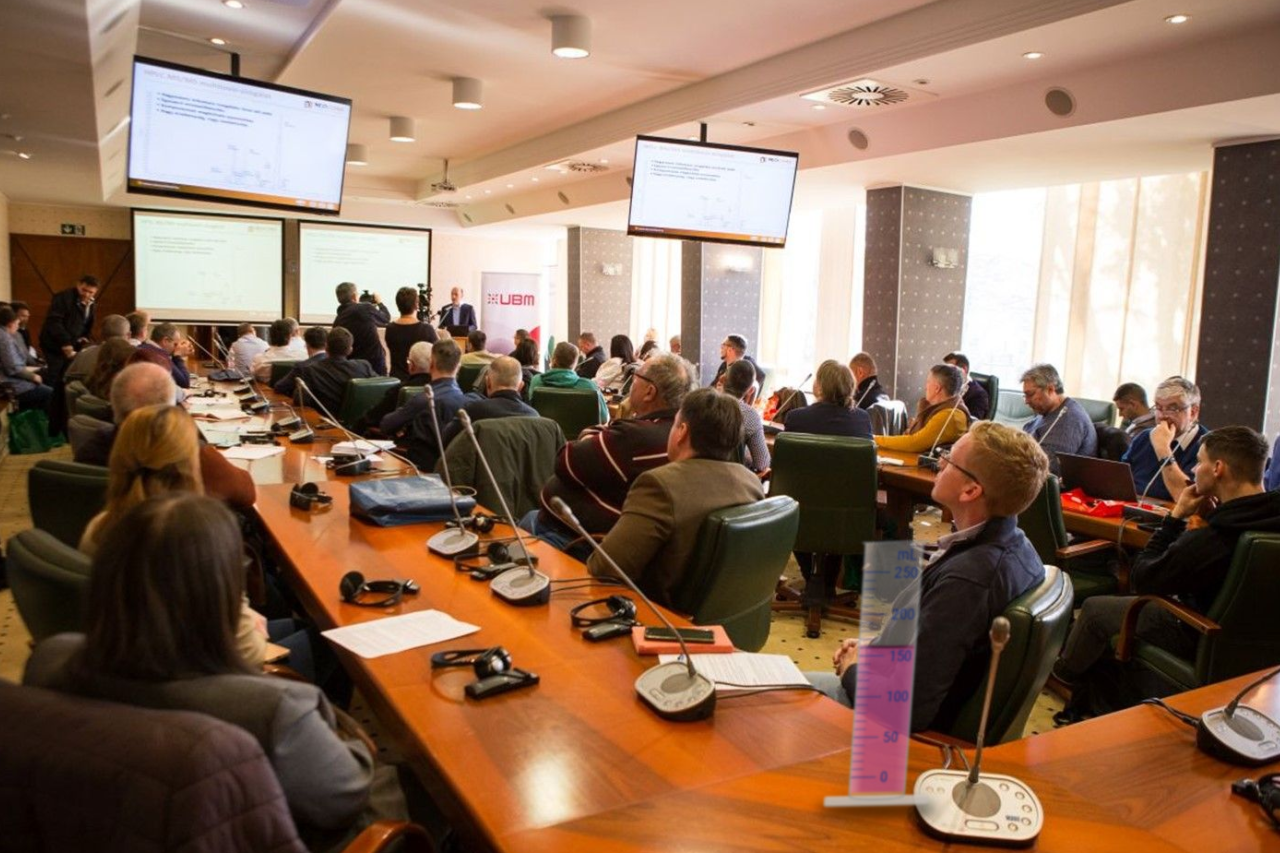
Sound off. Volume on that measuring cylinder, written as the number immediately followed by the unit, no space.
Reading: 160mL
